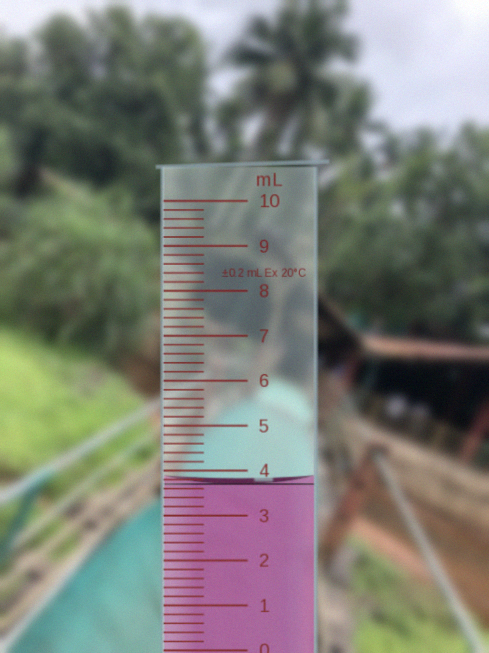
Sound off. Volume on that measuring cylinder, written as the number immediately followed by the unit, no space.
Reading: 3.7mL
